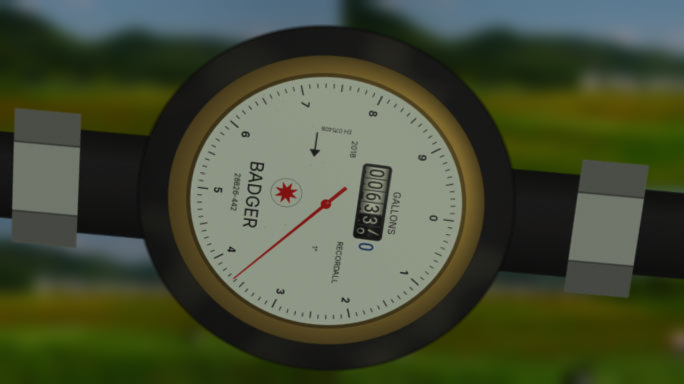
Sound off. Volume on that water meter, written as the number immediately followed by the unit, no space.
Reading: 63373.6gal
